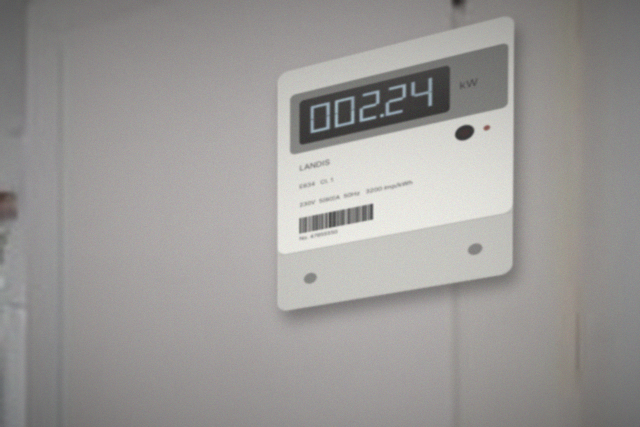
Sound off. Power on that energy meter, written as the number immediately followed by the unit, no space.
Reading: 2.24kW
